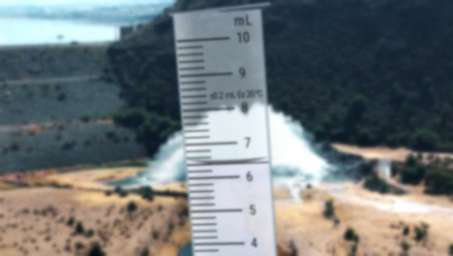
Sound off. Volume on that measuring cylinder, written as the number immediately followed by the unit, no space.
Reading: 6.4mL
